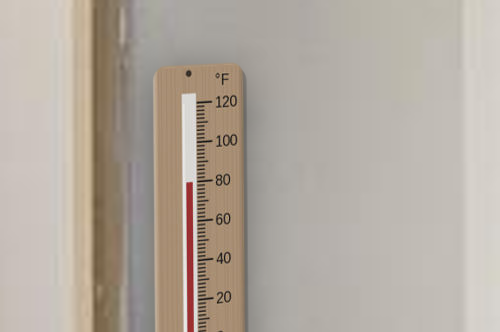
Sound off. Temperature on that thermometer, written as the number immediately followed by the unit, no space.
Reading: 80°F
